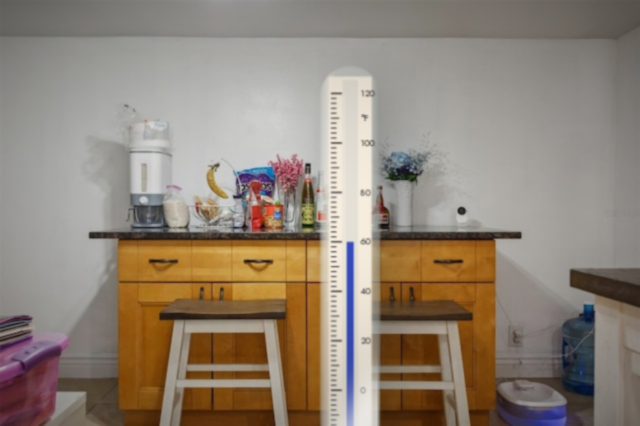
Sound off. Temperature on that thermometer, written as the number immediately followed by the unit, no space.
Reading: 60°F
